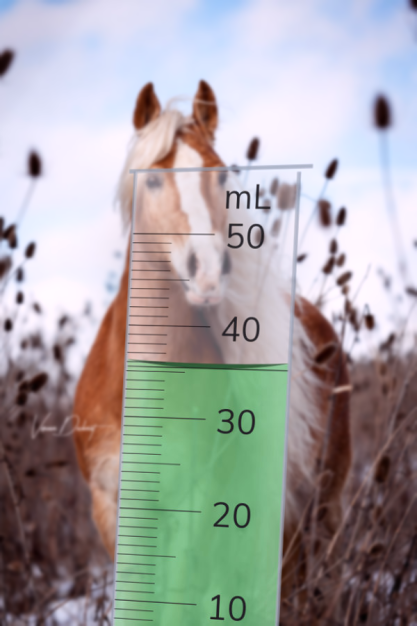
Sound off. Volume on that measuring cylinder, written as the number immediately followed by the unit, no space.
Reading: 35.5mL
